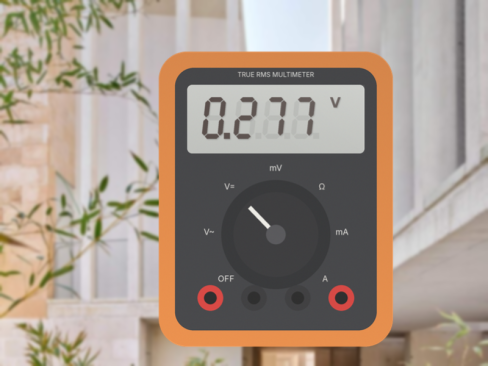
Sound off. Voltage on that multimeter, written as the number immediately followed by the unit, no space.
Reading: 0.277V
